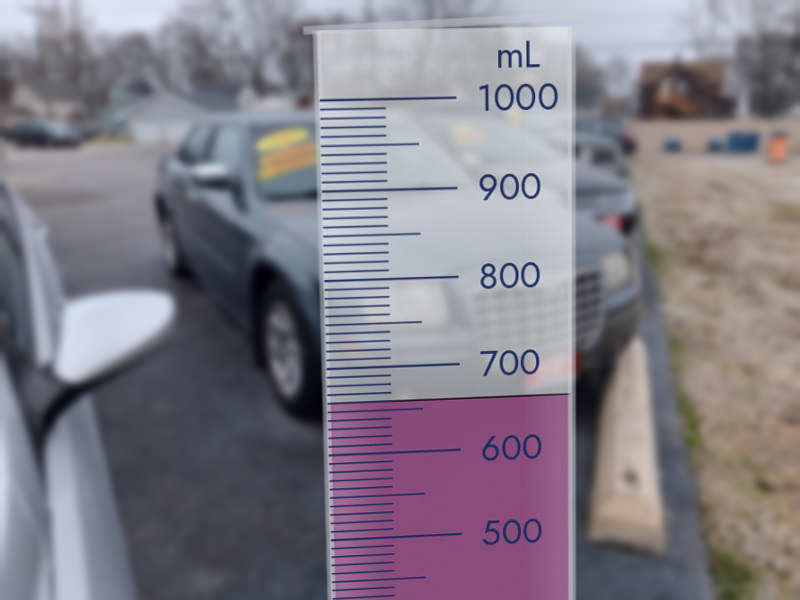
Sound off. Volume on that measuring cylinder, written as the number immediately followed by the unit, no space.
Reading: 660mL
